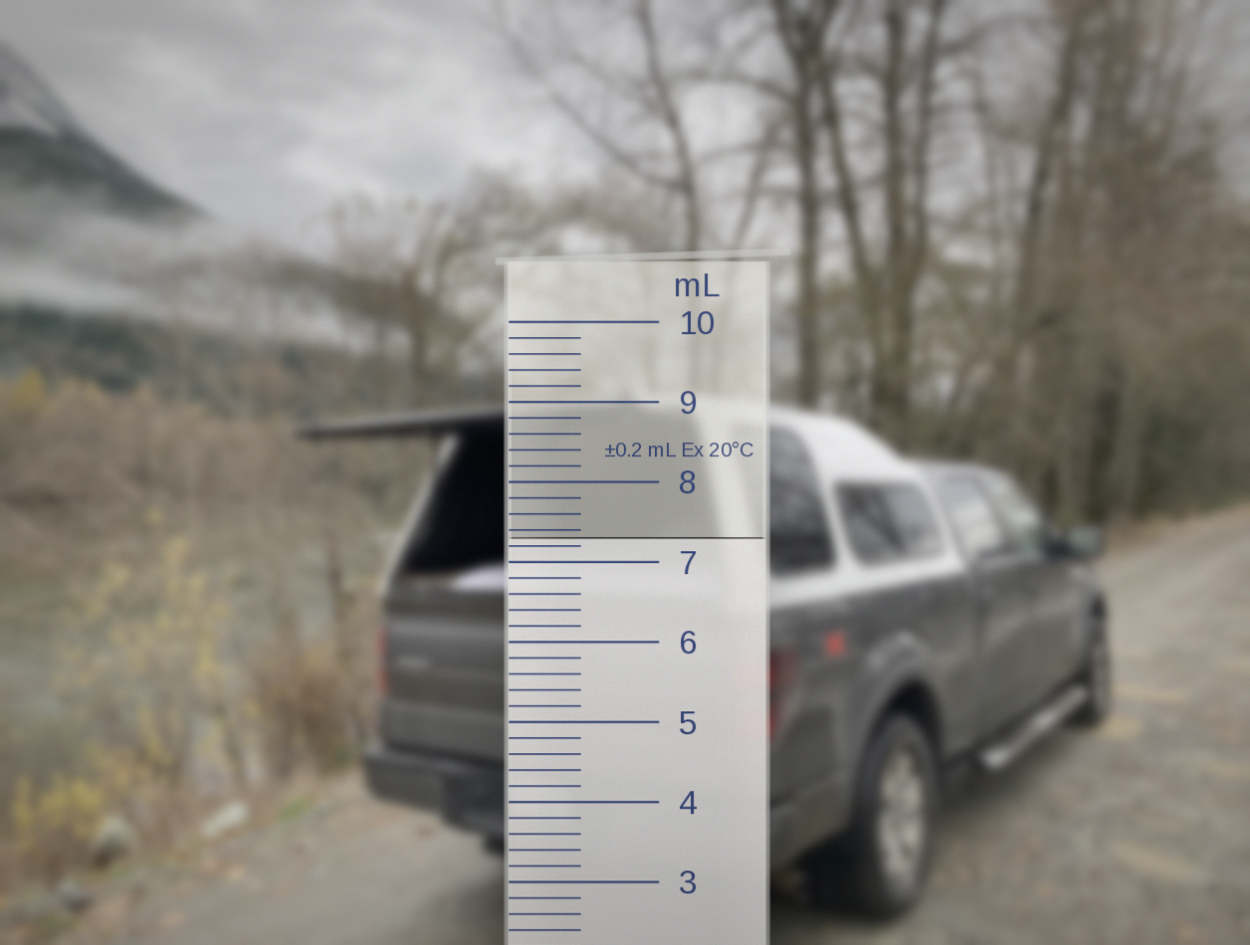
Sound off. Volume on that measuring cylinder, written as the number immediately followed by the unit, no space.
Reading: 7.3mL
